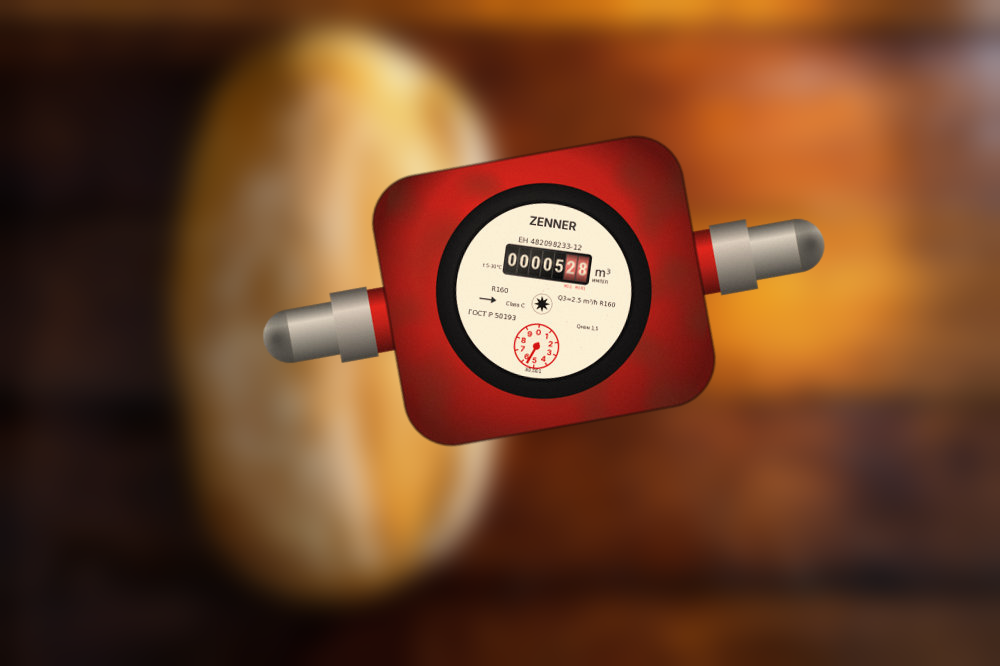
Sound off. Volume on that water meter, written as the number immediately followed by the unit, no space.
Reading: 5.285m³
